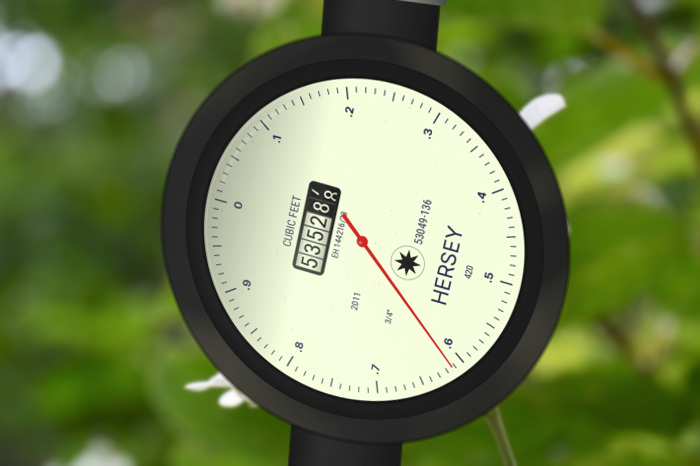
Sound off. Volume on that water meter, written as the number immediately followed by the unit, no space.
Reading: 535287.61ft³
